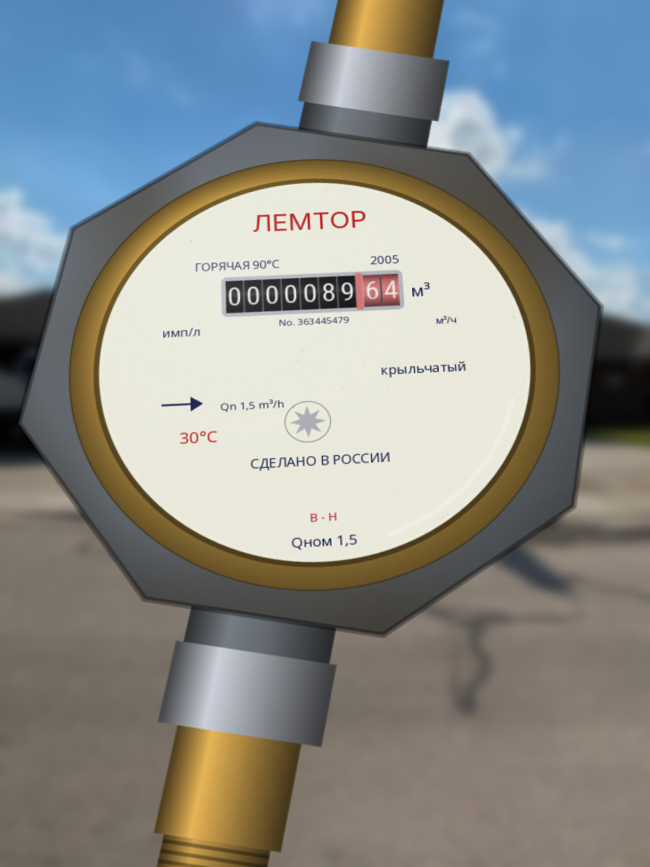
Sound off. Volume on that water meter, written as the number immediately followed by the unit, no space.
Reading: 89.64m³
